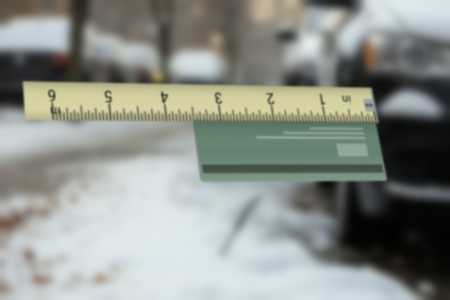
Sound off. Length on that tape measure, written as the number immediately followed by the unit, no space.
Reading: 3.5in
